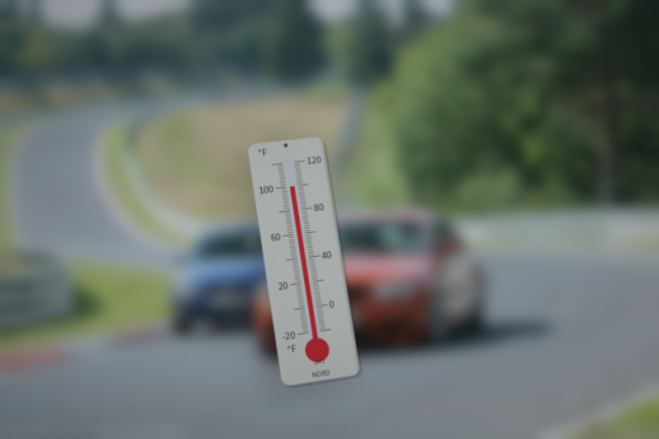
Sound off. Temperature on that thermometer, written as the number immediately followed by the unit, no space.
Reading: 100°F
